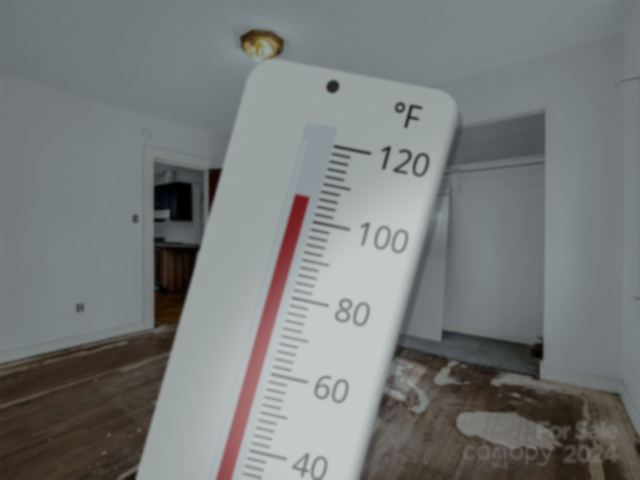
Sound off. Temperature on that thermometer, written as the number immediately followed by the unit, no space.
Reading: 106°F
